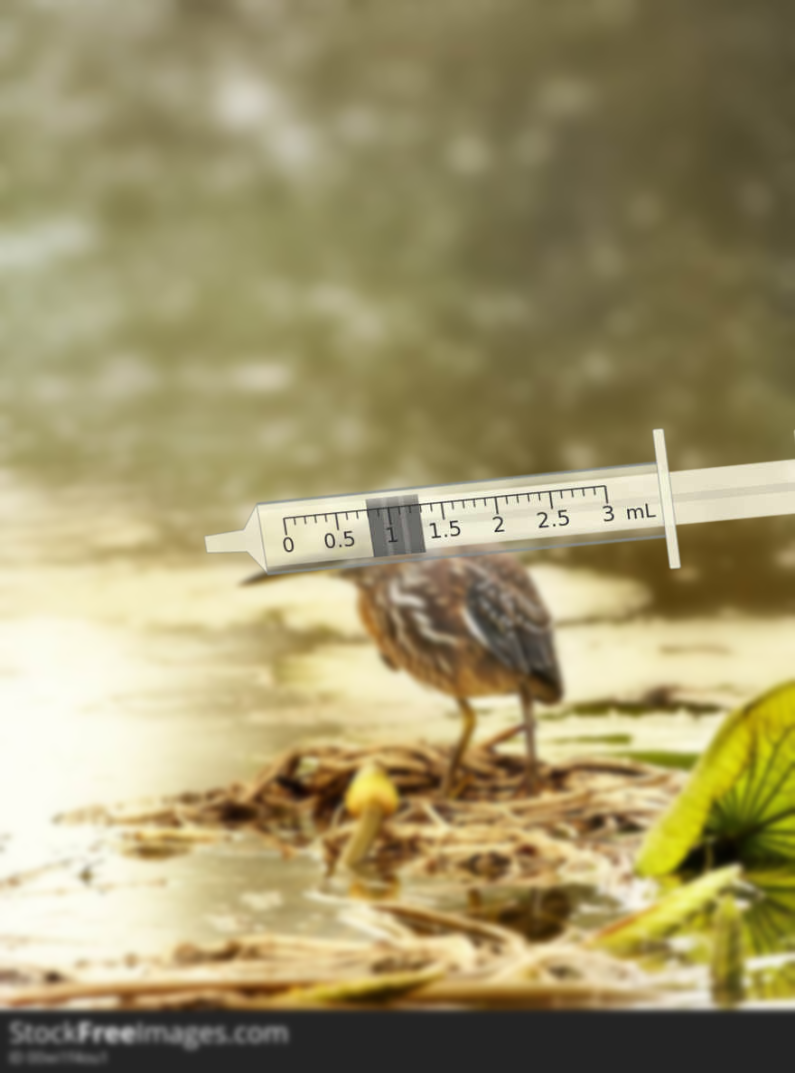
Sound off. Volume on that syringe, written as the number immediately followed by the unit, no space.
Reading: 0.8mL
